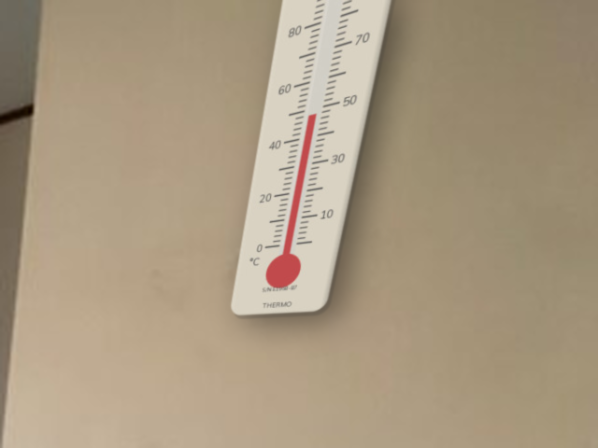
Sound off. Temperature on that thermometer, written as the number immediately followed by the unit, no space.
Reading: 48°C
